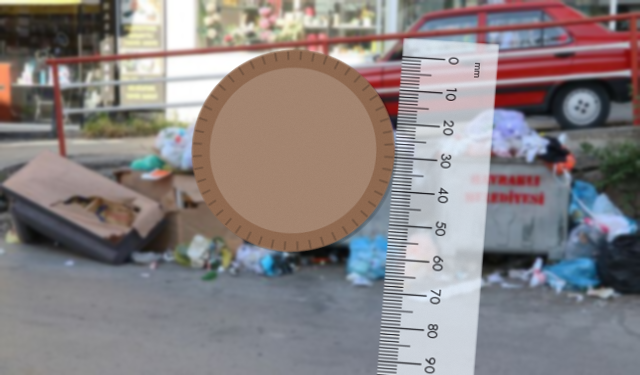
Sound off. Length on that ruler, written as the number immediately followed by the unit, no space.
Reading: 60mm
